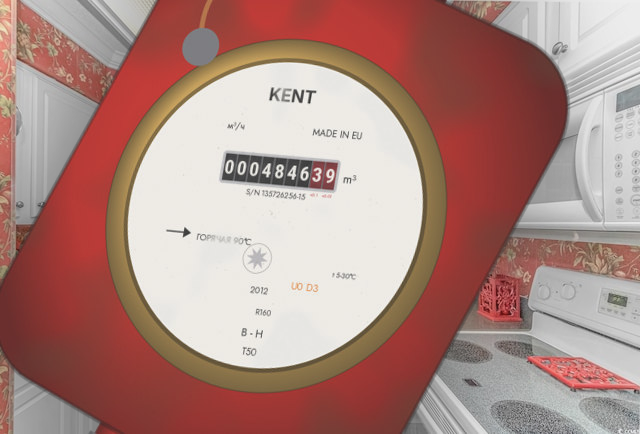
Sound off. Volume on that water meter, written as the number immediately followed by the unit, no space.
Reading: 4846.39m³
